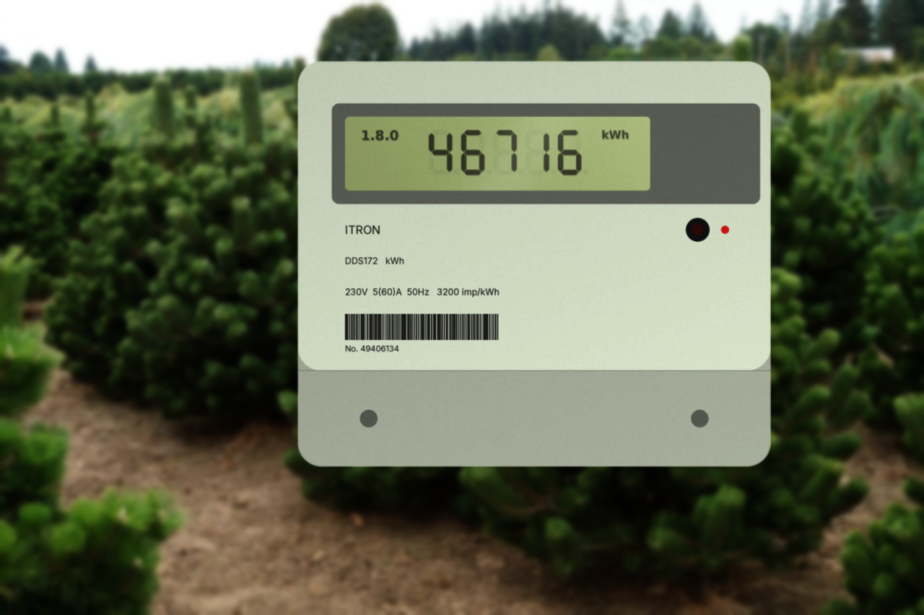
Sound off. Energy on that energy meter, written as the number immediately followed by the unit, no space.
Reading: 46716kWh
